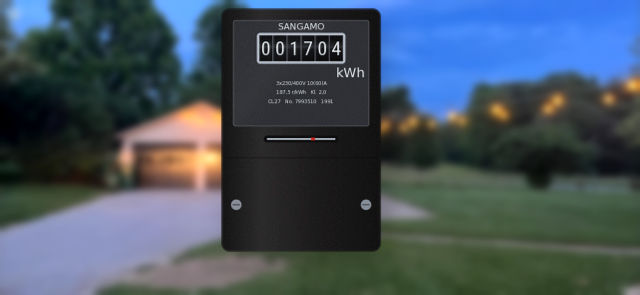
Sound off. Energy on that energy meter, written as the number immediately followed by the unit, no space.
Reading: 1704kWh
